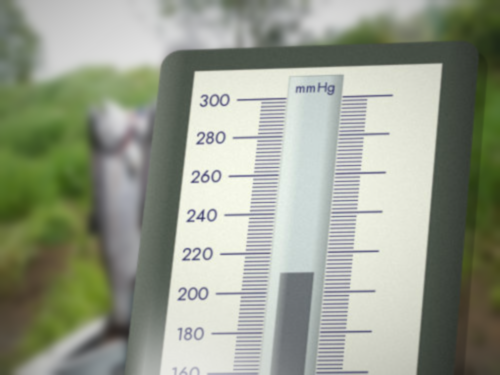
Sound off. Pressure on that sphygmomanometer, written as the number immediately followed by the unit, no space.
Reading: 210mmHg
